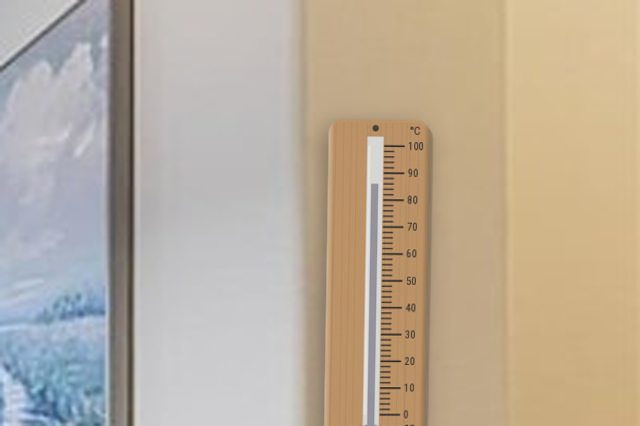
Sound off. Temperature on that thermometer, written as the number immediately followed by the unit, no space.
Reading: 86°C
